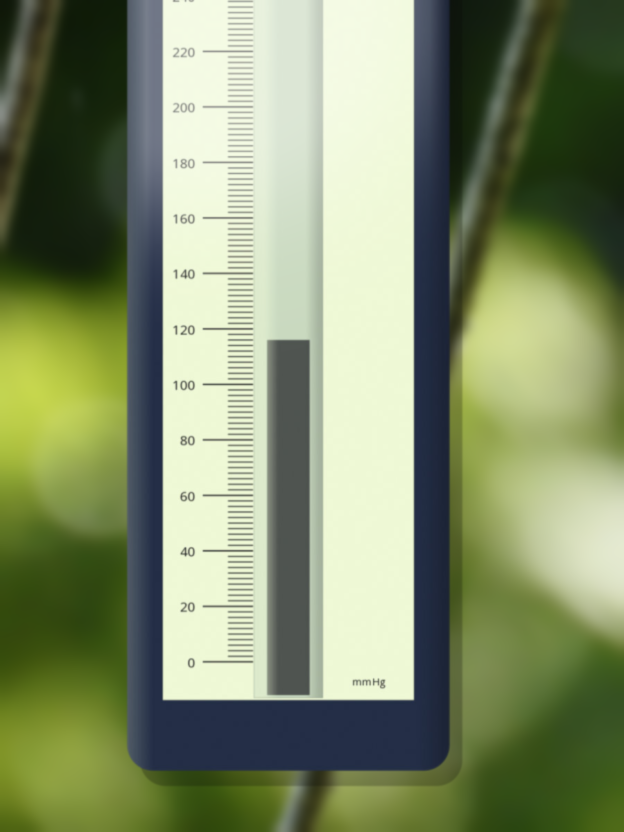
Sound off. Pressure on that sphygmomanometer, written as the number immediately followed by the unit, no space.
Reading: 116mmHg
